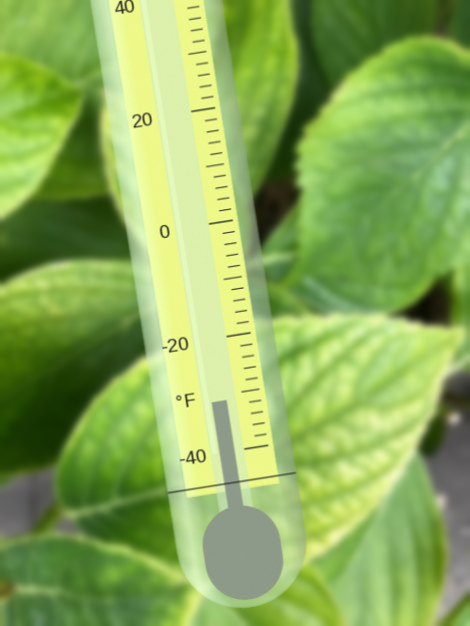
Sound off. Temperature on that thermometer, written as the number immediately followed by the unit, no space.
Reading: -31°F
